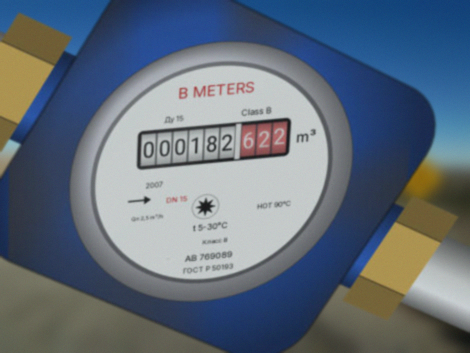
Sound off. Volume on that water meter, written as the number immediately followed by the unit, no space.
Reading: 182.622m³
